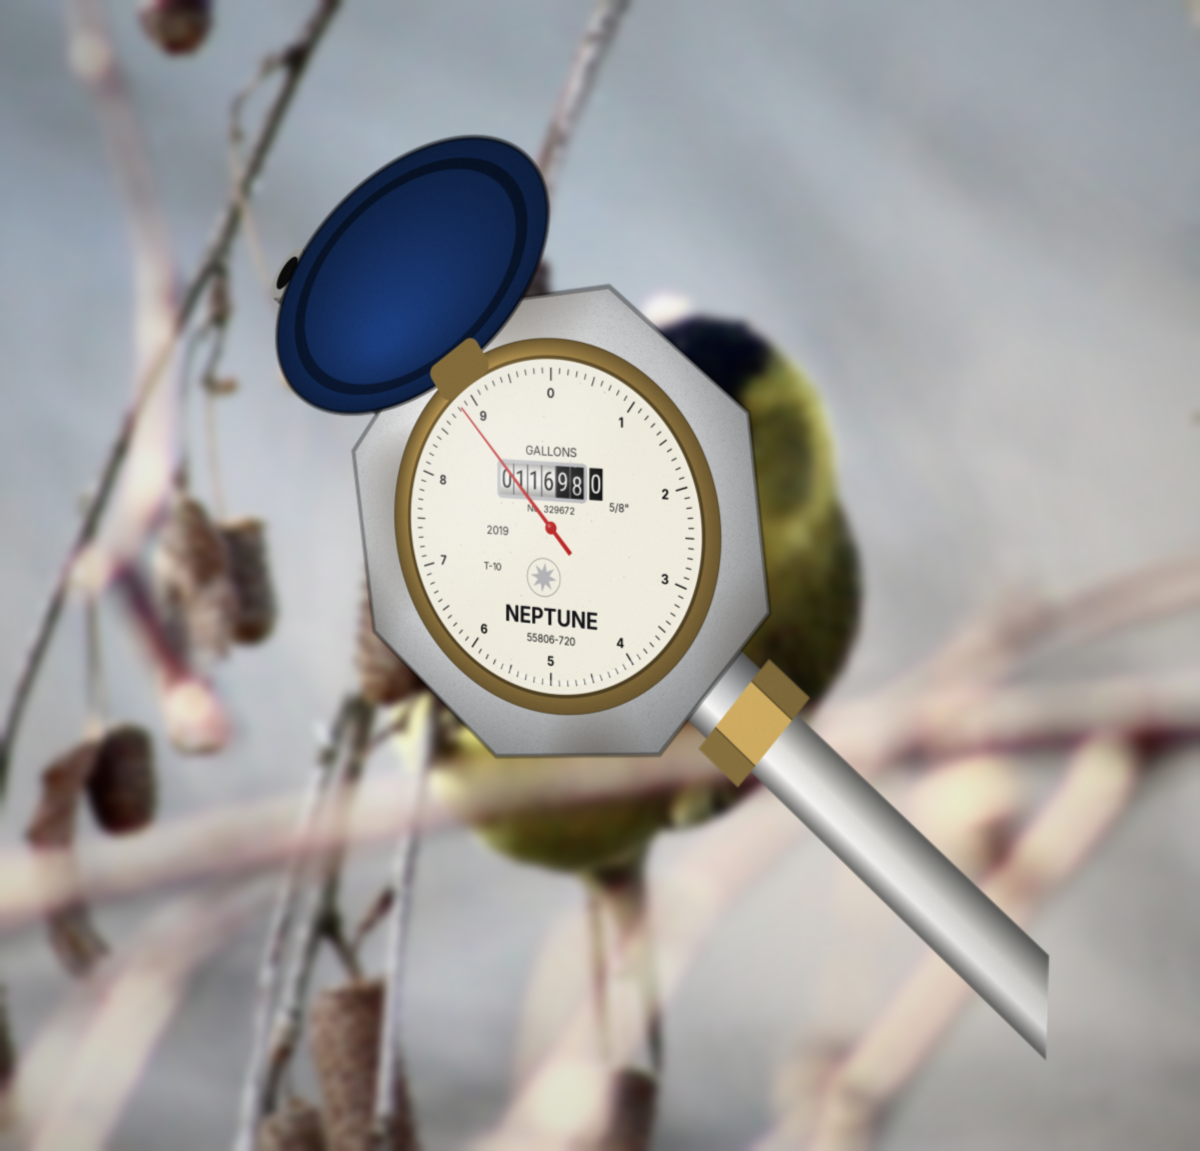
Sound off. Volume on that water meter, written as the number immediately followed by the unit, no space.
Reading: 116978.8gal
